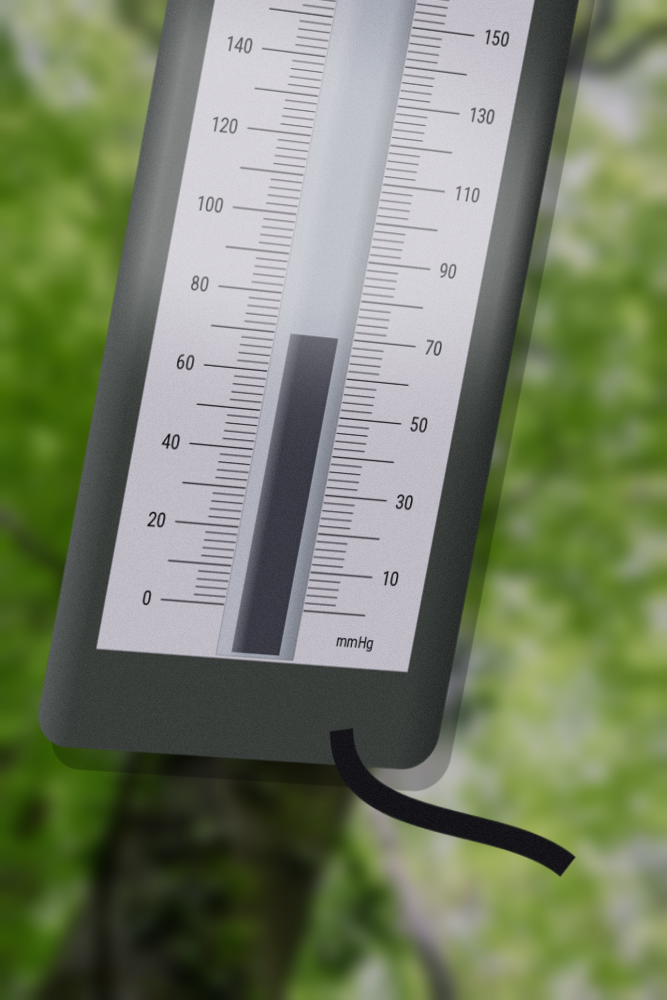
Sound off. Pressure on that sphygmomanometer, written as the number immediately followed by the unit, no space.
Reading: 70mmHg
